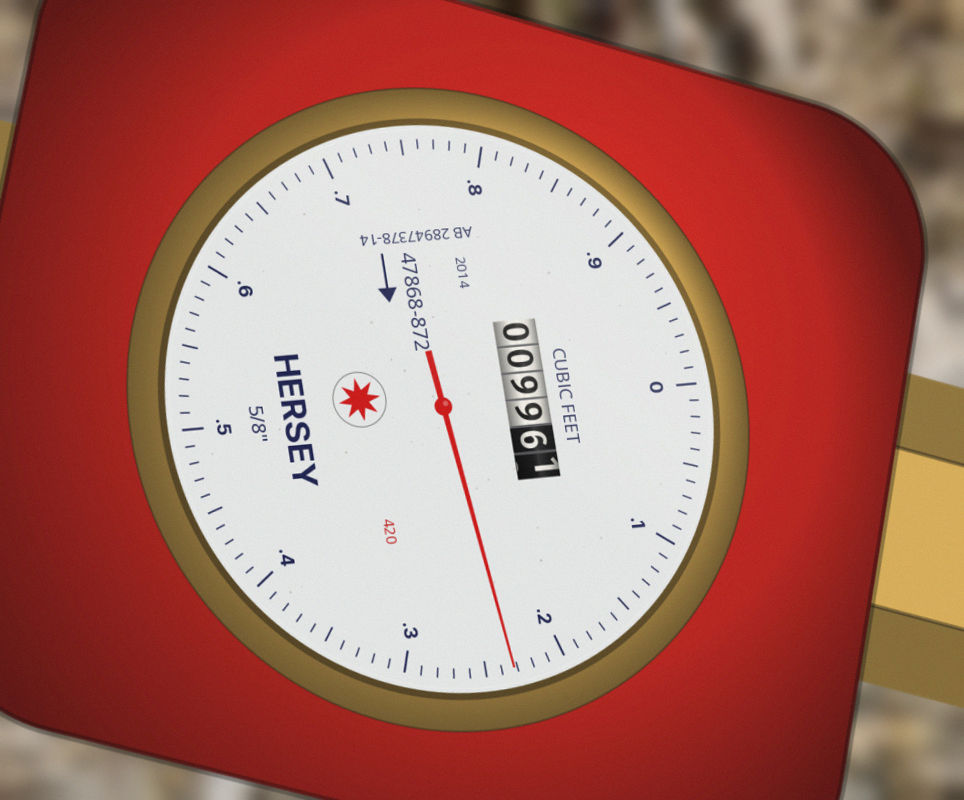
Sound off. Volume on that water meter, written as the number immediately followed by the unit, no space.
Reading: 9961.23ft³
